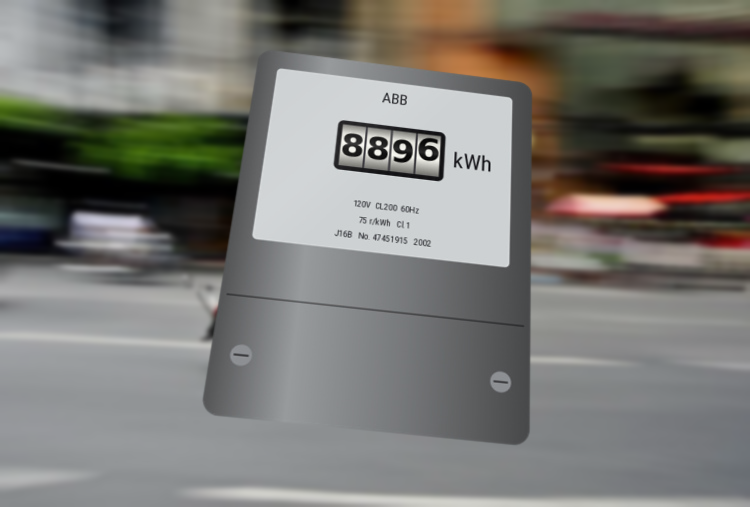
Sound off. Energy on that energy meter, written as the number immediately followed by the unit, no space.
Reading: 8896kWh
